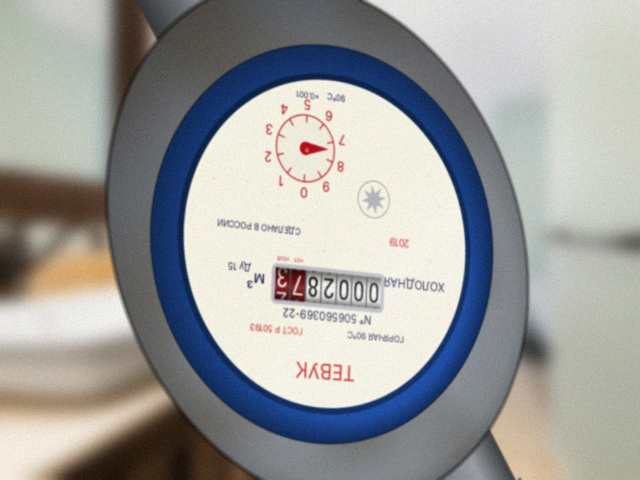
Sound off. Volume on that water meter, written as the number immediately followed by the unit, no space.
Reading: 28.727m³
